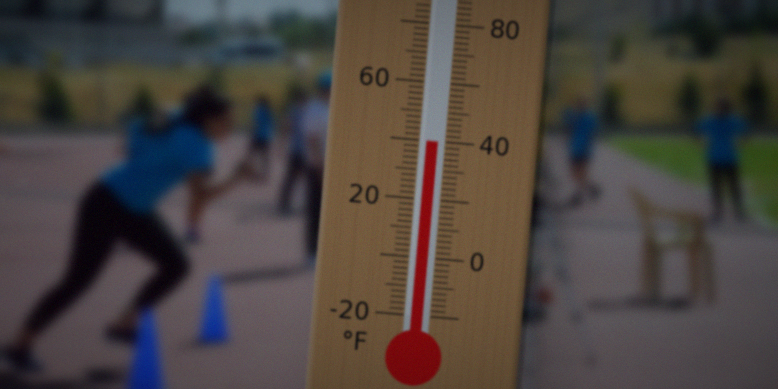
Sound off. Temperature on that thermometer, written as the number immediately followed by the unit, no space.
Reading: 40°F
